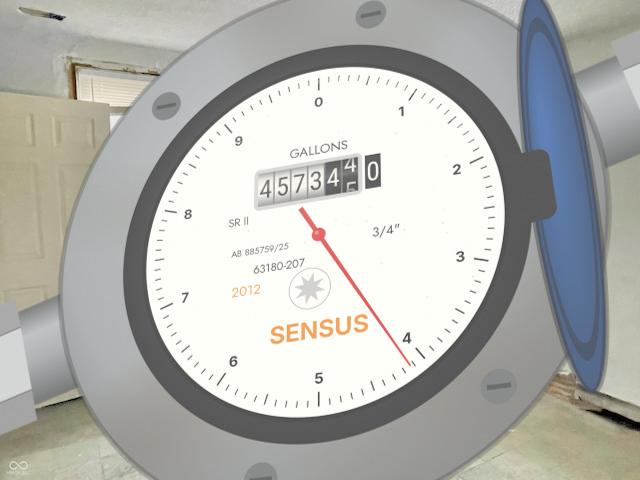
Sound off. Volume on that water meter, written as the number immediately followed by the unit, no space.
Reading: 4573444.1gal
